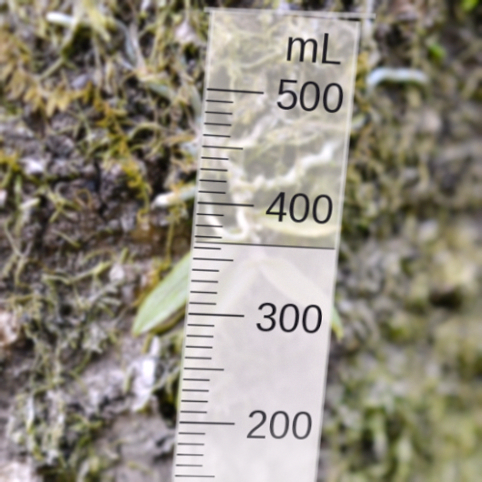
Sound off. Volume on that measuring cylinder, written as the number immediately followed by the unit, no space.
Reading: 365mL
